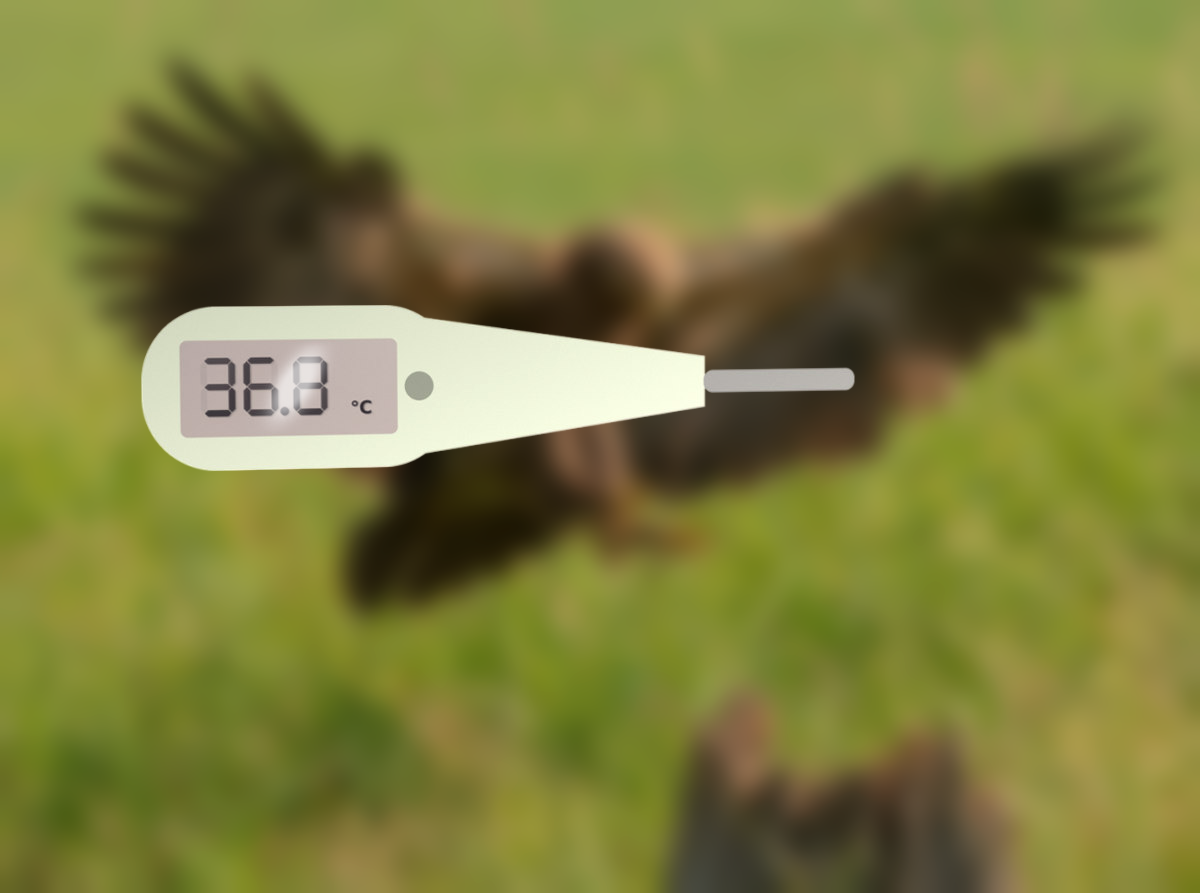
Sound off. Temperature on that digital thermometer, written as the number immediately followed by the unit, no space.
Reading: 36.8°C
